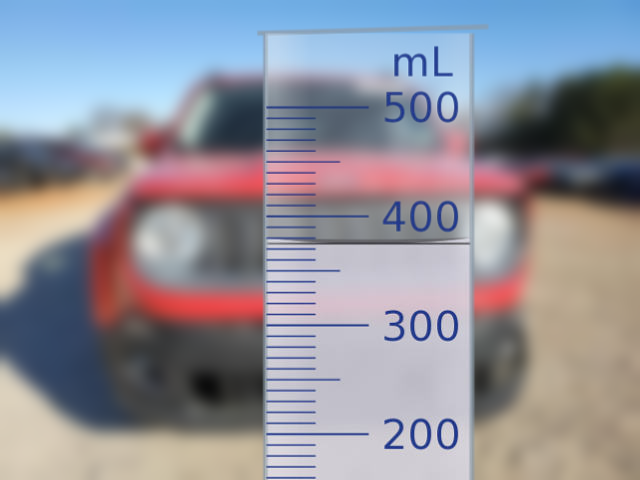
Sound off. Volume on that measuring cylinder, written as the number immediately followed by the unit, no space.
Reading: 375mL
